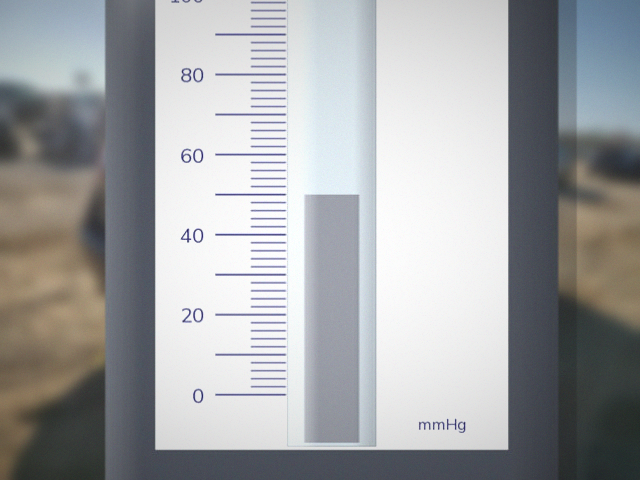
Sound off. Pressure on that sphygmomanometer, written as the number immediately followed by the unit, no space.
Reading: 50mmHg
